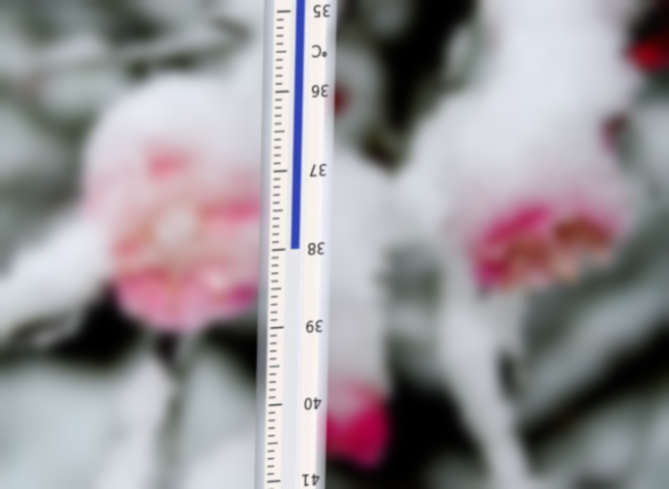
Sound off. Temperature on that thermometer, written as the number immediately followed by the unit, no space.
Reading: 38°C
